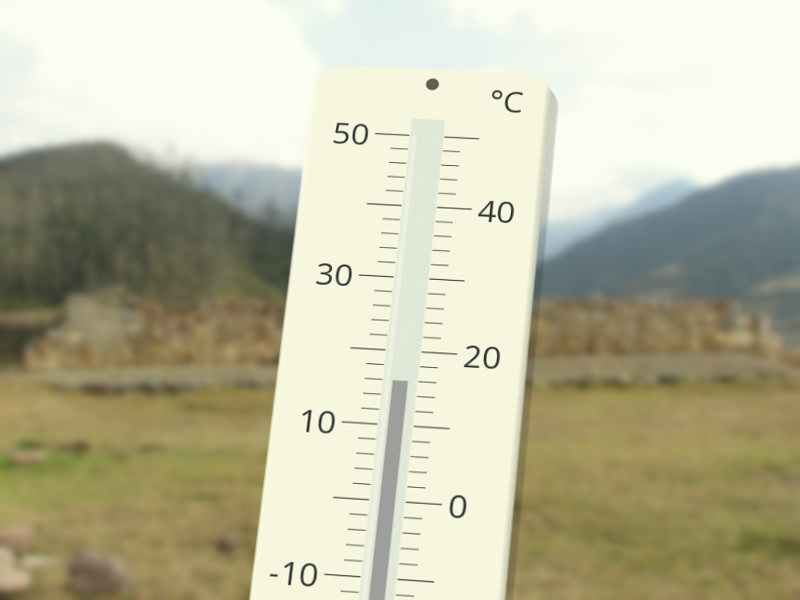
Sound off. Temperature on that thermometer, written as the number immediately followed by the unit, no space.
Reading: 16°C
